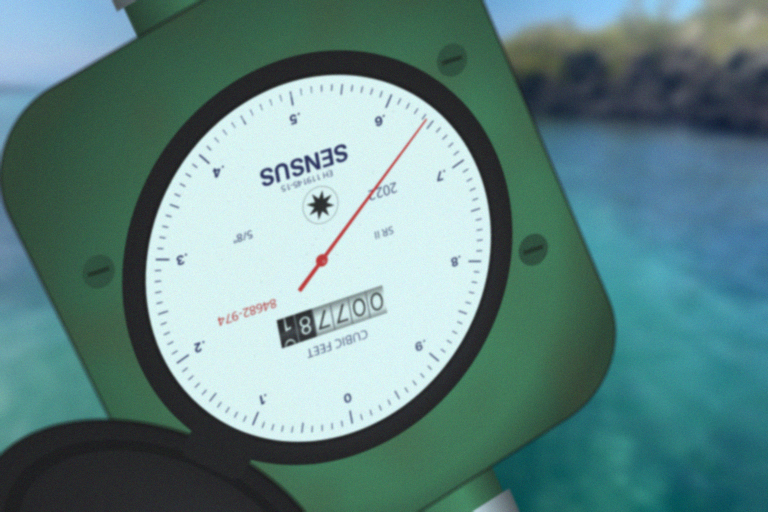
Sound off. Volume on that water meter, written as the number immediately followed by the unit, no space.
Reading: 7780.64ft³
